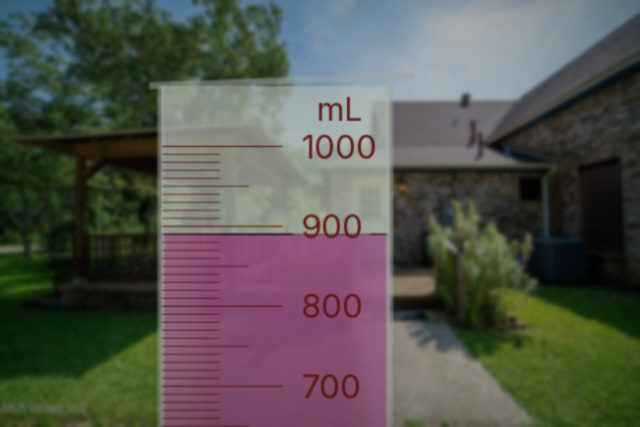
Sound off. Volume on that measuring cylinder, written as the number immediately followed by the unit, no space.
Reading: 890mL
